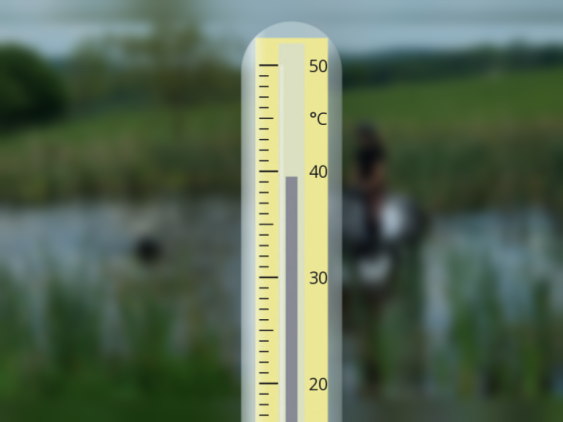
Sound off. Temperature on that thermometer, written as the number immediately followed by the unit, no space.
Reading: 39.5°C
